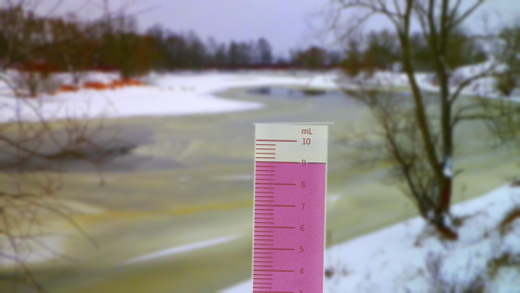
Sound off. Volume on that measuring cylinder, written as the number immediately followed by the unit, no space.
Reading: 9mL
